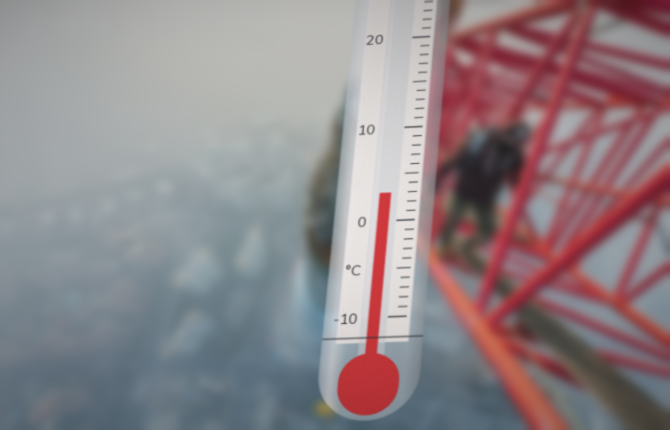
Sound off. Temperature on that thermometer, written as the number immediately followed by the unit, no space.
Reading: 3°C
